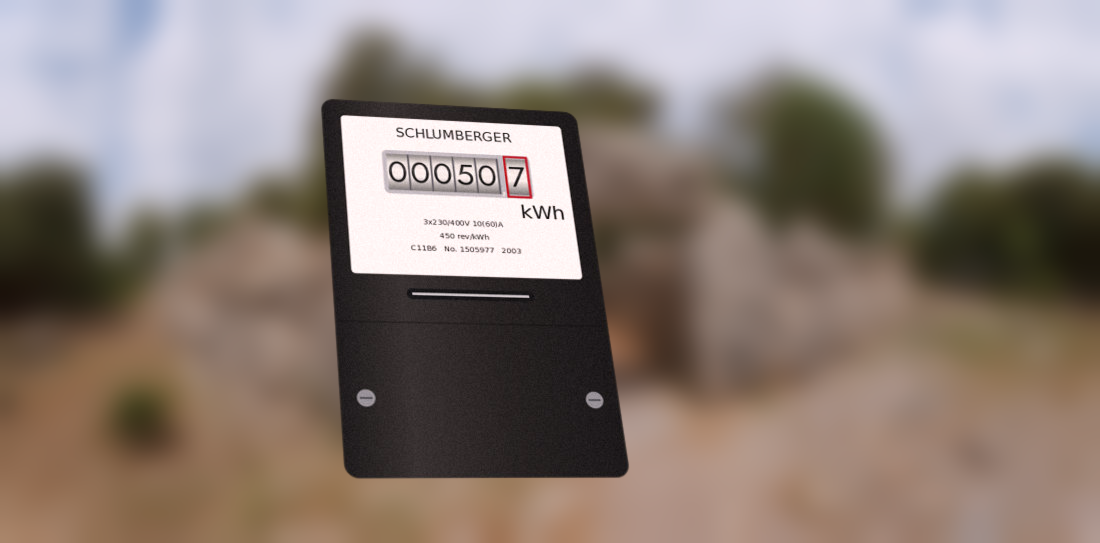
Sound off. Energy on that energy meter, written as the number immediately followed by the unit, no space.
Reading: 50.7kWh
